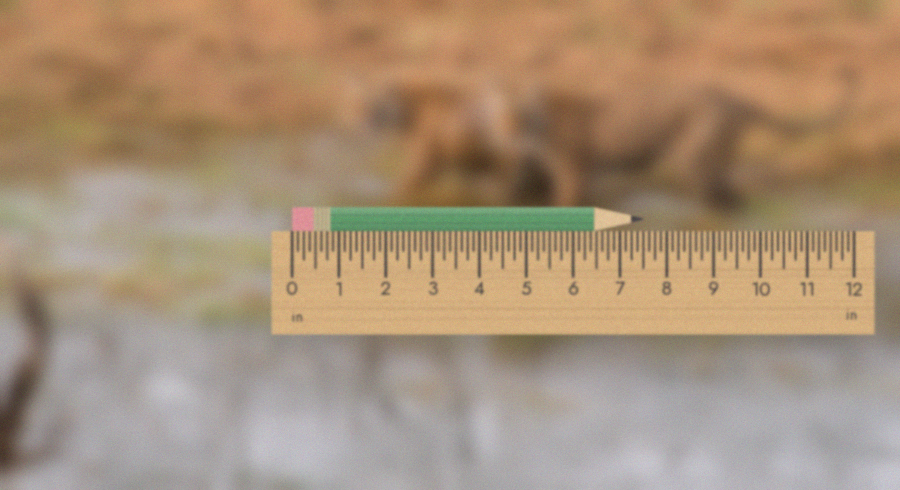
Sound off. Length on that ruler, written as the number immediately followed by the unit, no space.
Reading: 7.5in
